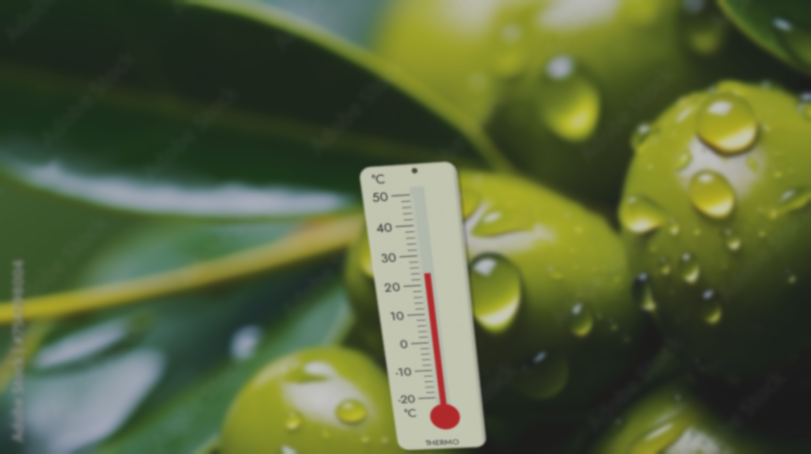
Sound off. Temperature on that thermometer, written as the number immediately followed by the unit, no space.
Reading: 24°C
